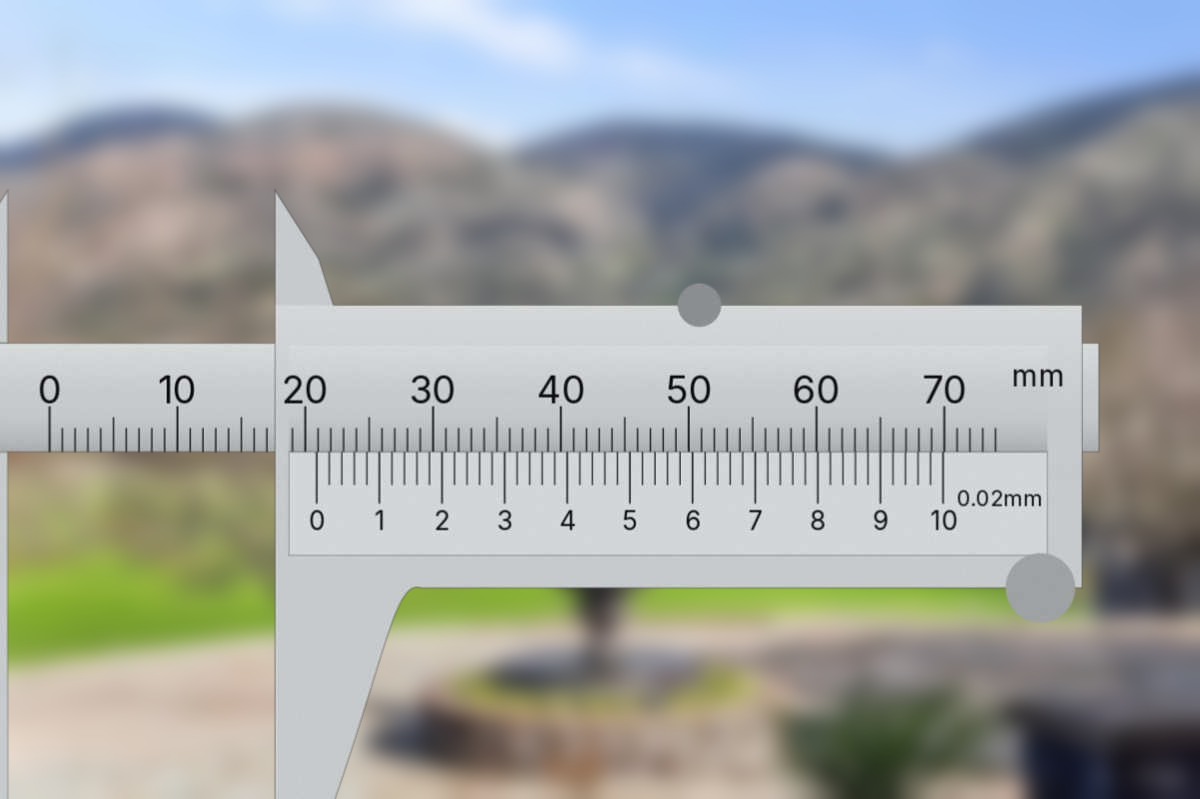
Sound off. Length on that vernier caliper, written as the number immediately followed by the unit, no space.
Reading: 20.9mm
